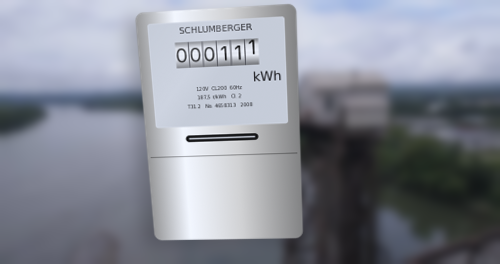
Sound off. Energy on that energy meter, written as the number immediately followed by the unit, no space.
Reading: 111kWh
